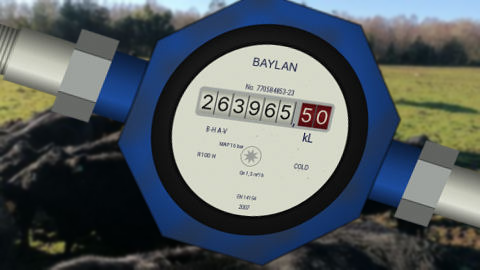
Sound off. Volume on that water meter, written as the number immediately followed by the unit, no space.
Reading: 263965.50kL
